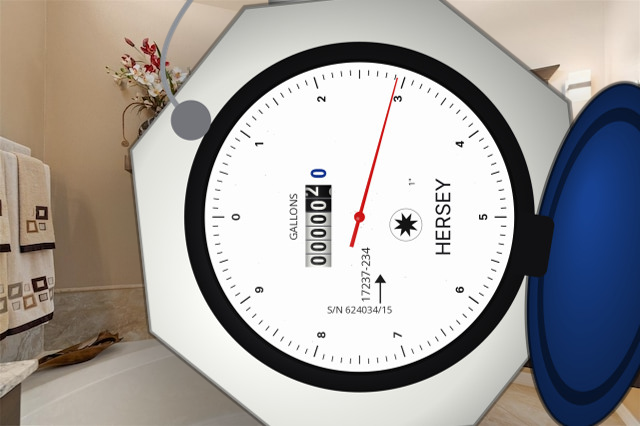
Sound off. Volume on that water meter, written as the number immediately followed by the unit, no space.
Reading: 22.9gal
